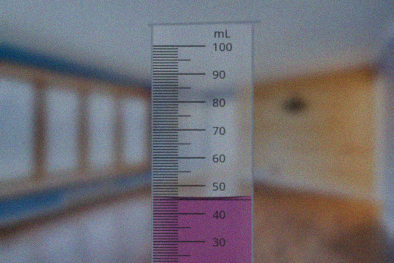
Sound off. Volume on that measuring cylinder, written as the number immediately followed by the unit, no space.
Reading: 45mL
